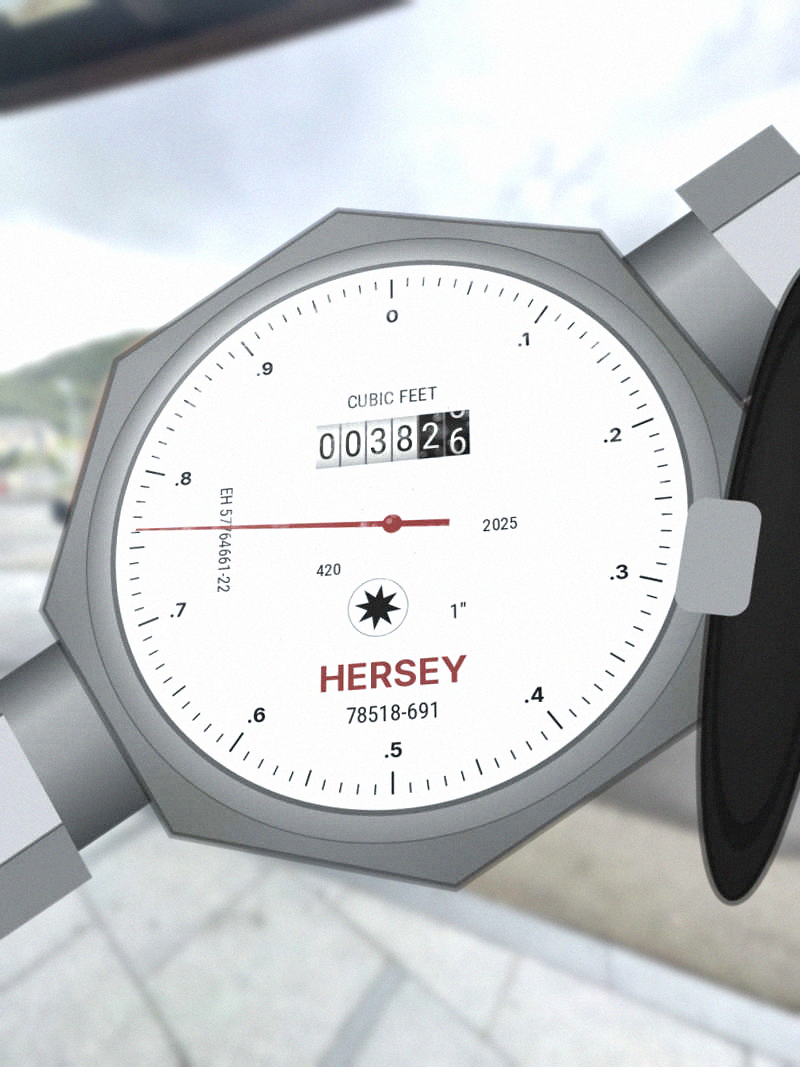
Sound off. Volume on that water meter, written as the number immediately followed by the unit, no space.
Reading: 3825.76ft³
